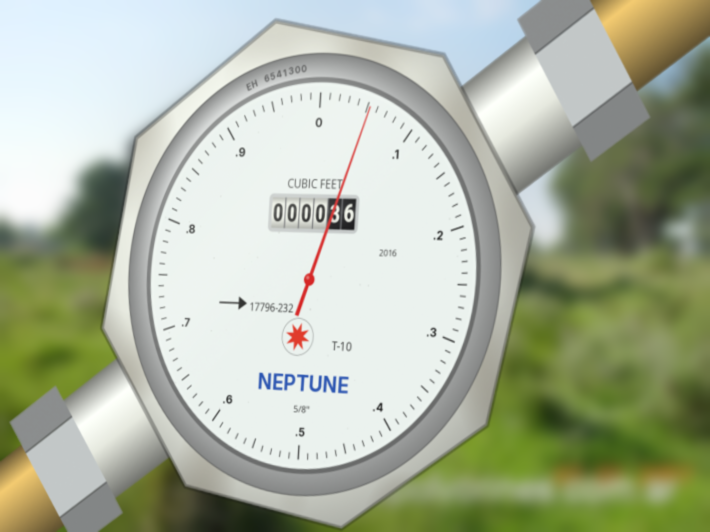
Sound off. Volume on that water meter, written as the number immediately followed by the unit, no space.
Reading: 36.05ft³
